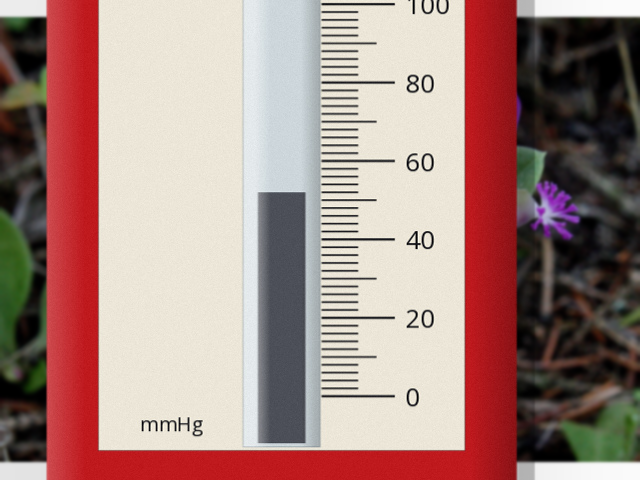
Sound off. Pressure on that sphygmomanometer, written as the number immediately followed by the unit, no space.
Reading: 52mmHg
